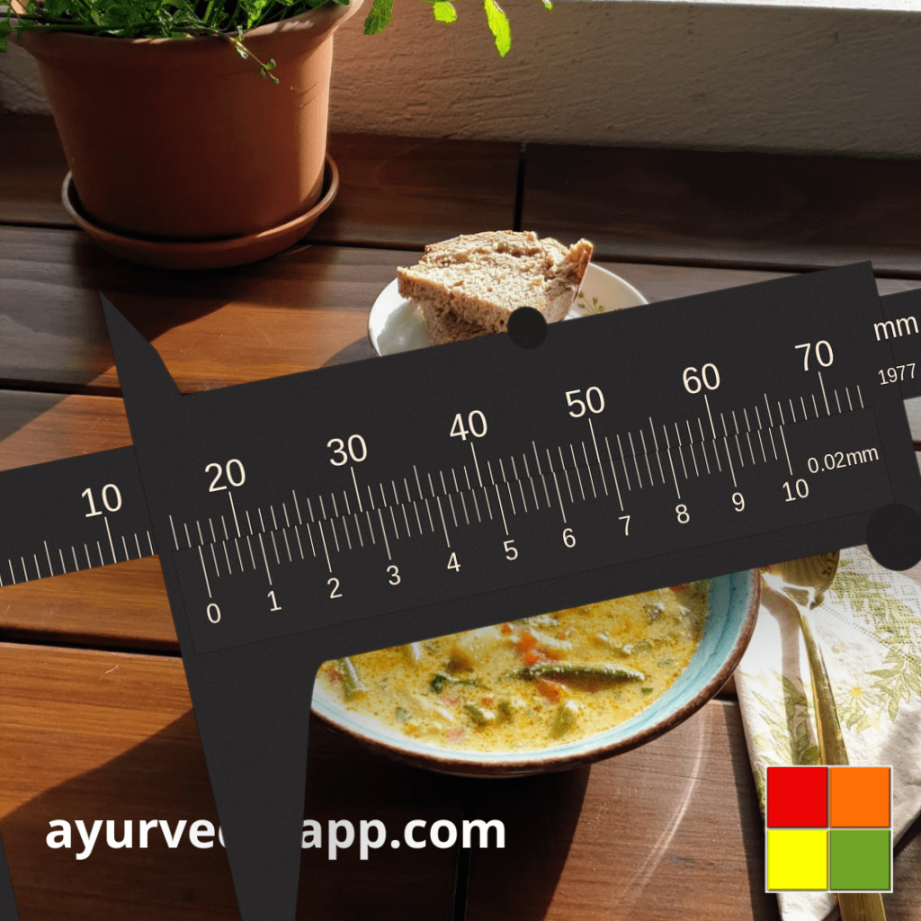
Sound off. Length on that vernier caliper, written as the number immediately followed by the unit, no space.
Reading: 16.7mm
